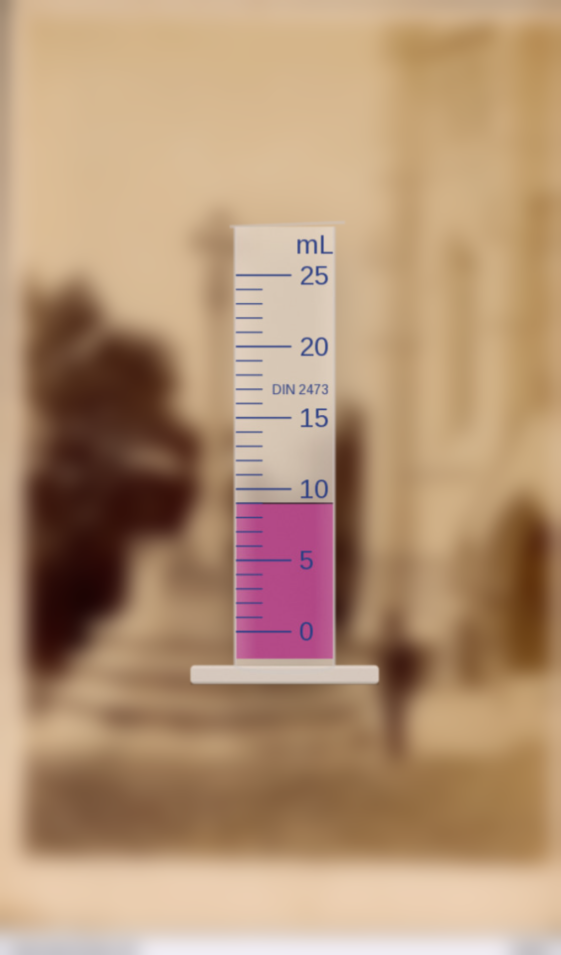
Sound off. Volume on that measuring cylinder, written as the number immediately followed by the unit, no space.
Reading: 9mL
